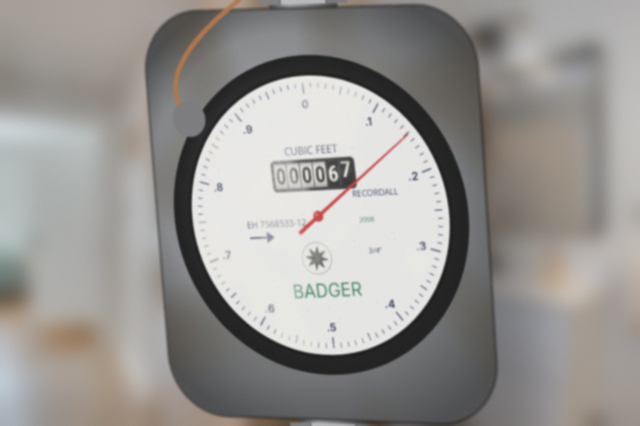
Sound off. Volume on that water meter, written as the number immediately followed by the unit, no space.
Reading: 67.15ft³
